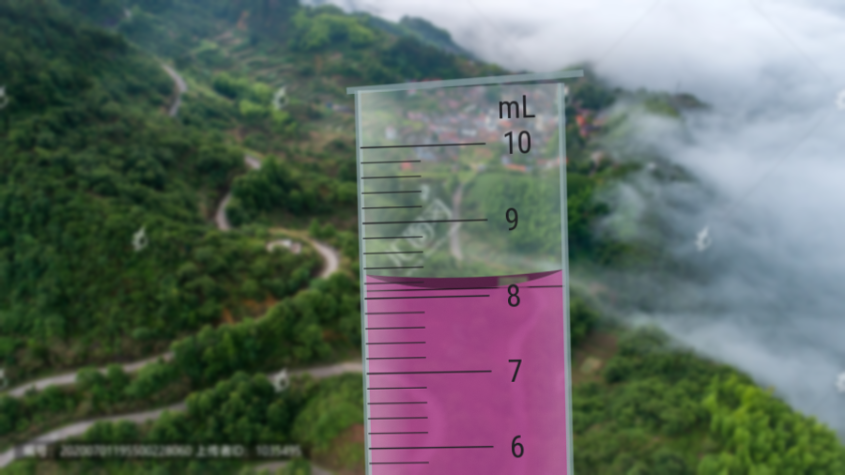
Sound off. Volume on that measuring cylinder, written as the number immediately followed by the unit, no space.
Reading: 8.1mL
